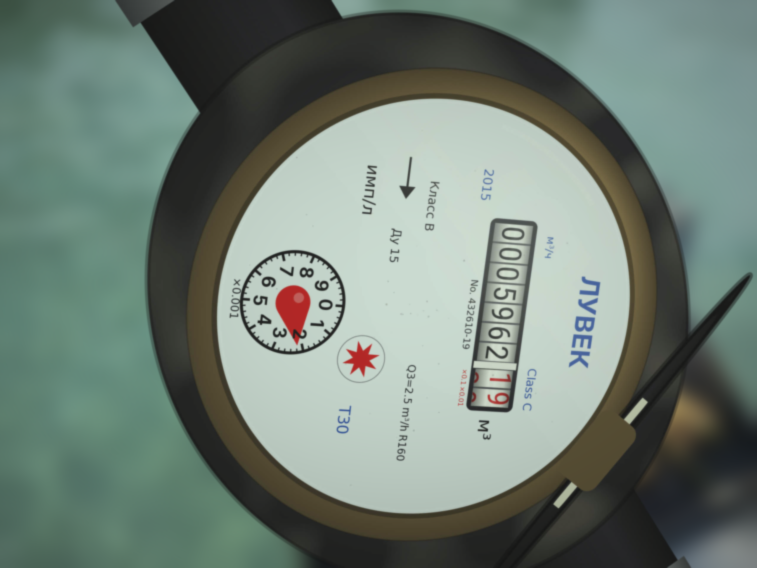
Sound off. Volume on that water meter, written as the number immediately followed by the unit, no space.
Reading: 5962.192m³
